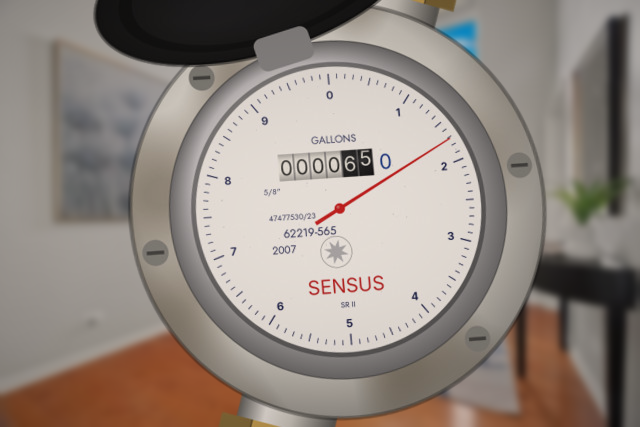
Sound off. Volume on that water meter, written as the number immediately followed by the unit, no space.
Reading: 651.7gal
